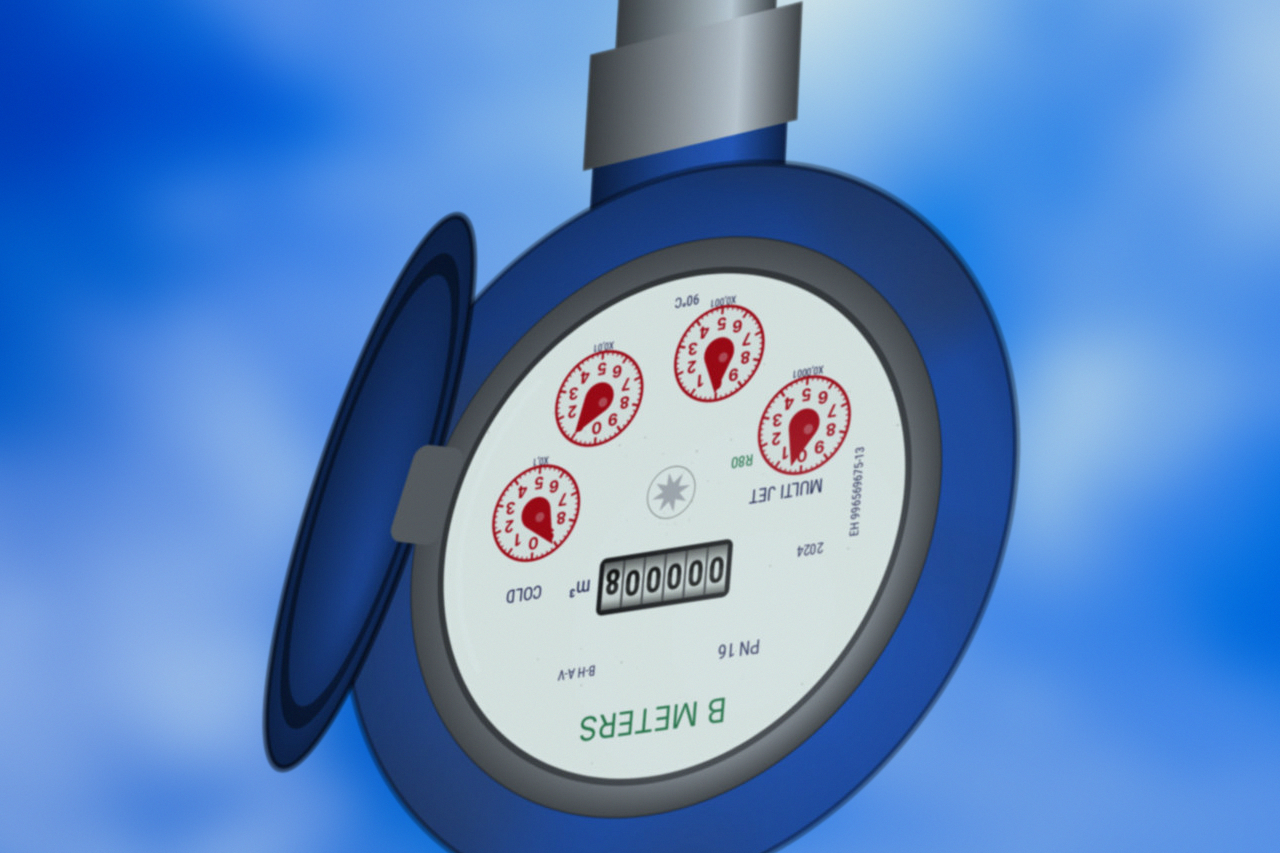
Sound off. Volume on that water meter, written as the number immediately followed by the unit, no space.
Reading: 7.9100m³
